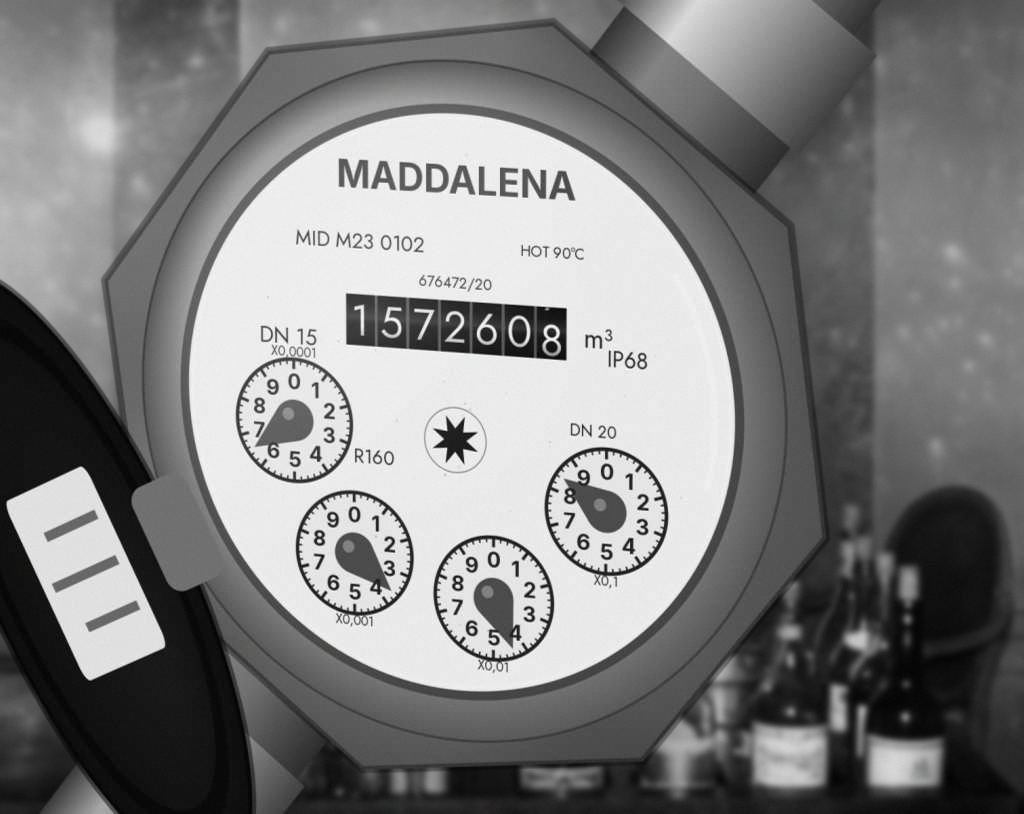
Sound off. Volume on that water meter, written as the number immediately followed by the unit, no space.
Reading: 1572607.8436m³
